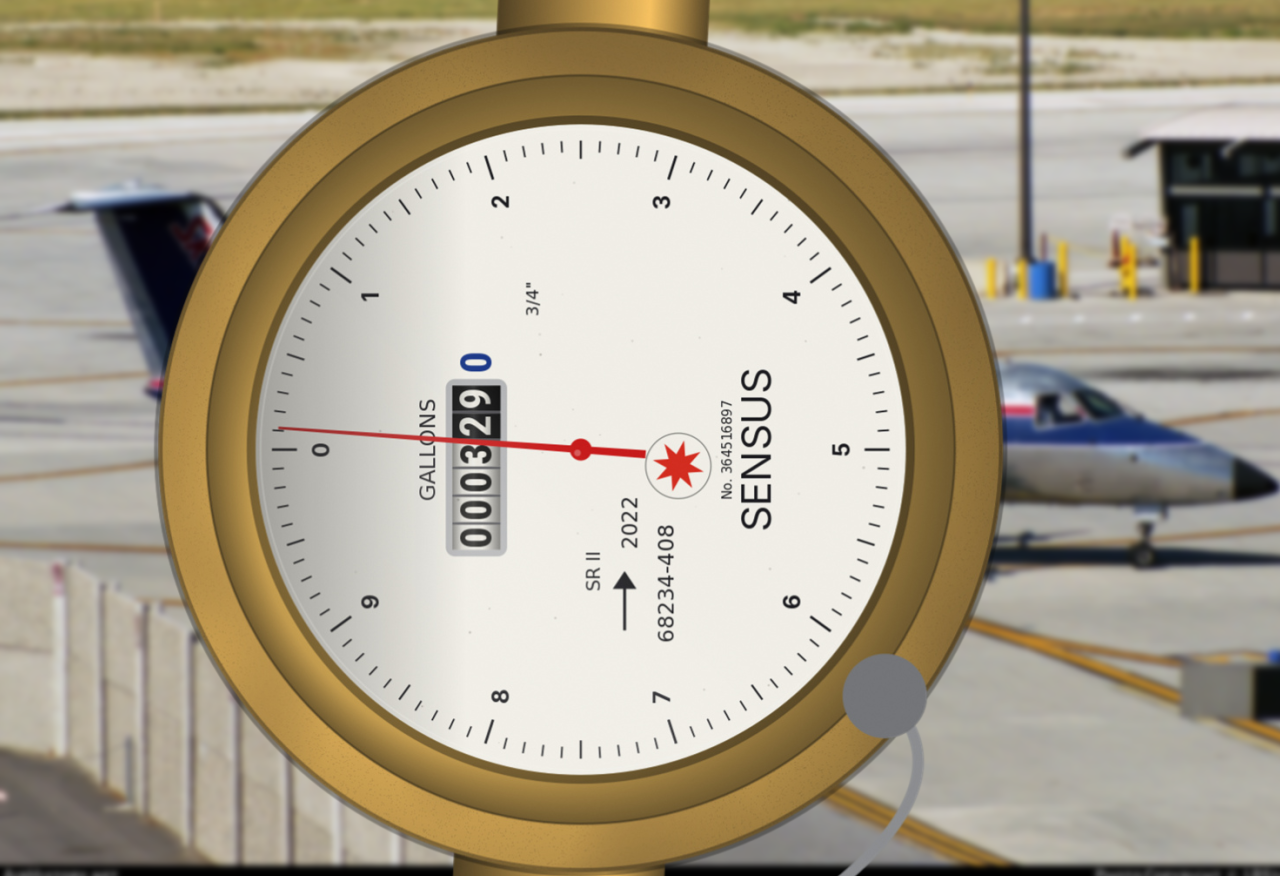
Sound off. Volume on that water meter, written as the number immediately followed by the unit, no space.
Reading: 3290.1gal
